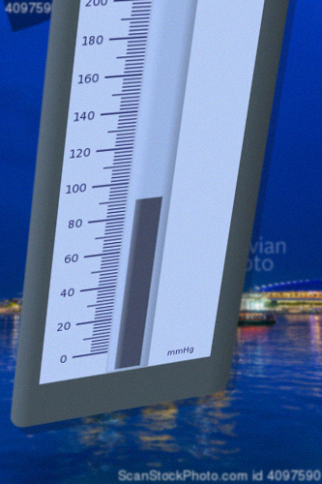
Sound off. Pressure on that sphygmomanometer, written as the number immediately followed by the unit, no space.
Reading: 90mmHg
